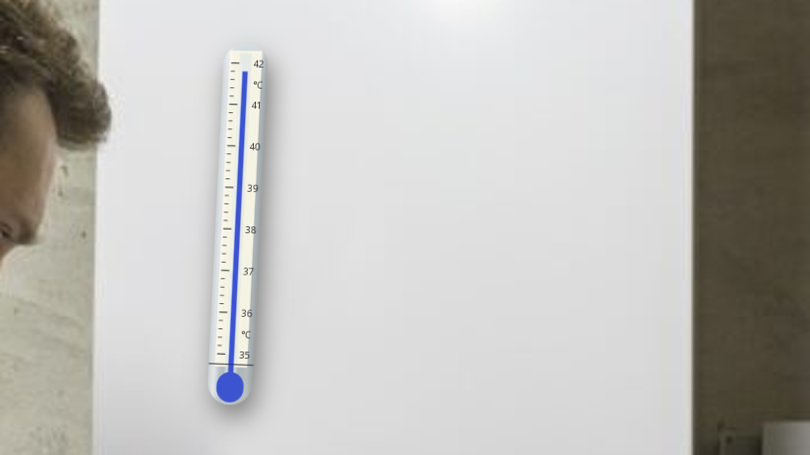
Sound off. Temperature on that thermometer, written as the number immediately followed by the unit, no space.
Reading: 41.8°C
